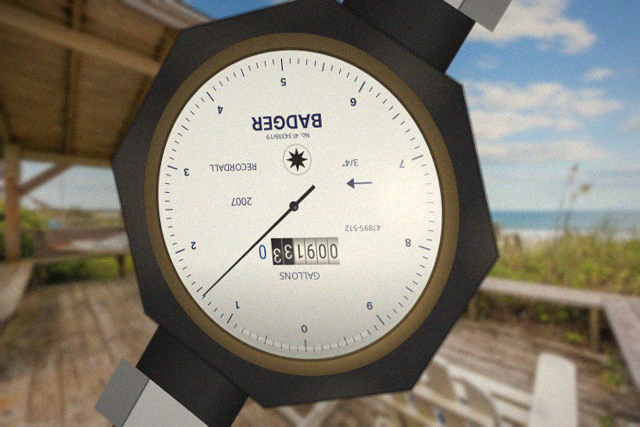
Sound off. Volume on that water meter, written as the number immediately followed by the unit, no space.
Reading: 91331.4gal
